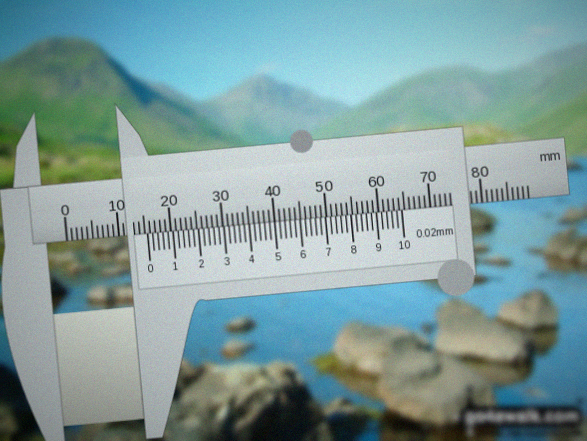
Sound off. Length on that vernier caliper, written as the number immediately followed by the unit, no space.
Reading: 15.5mm
